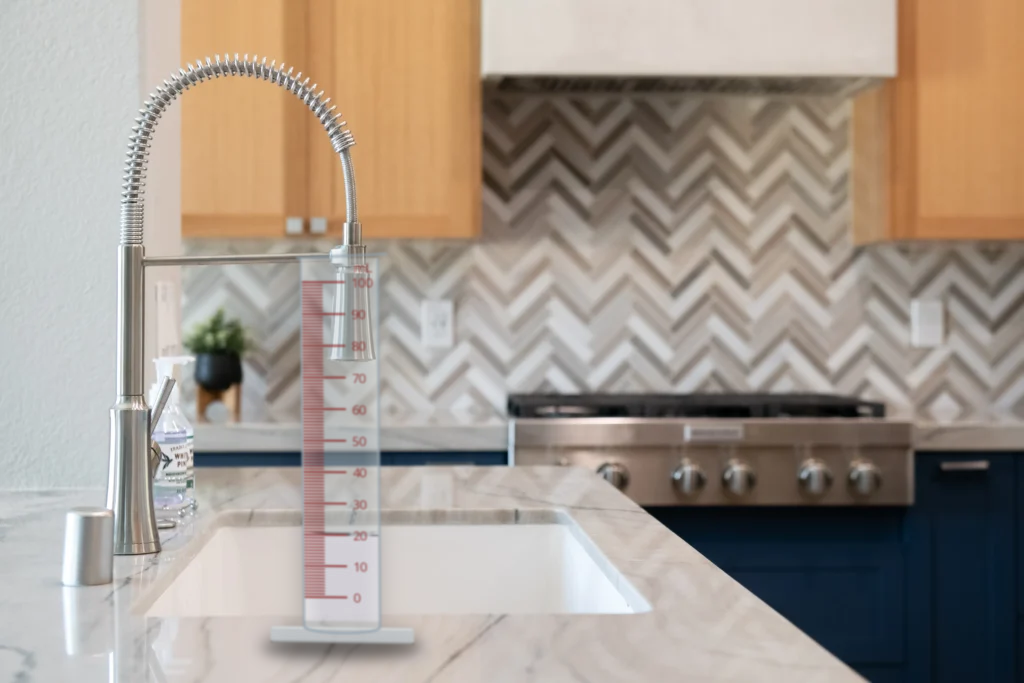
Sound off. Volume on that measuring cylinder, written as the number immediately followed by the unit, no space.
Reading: 20mL
